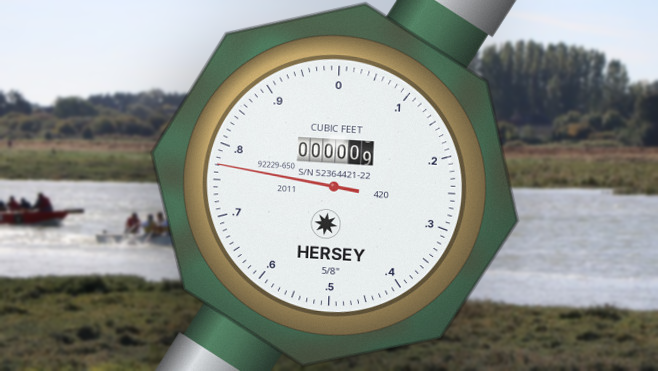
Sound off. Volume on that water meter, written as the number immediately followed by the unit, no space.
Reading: 8.77ft³
